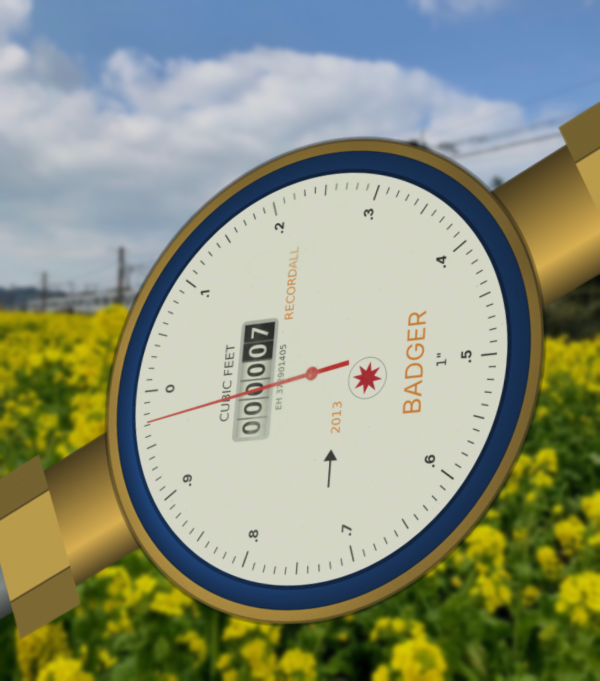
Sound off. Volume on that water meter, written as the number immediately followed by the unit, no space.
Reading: 6.97ft³
